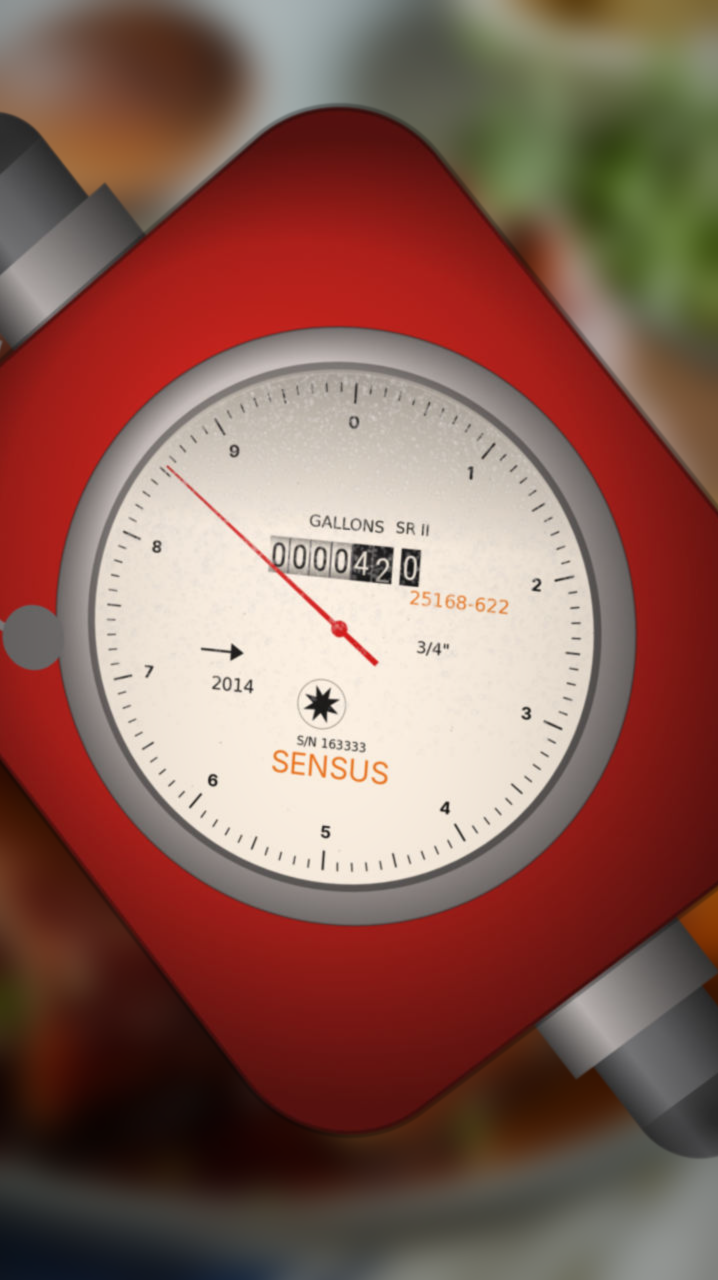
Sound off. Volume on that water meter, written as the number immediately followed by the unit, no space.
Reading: 418.5gal
